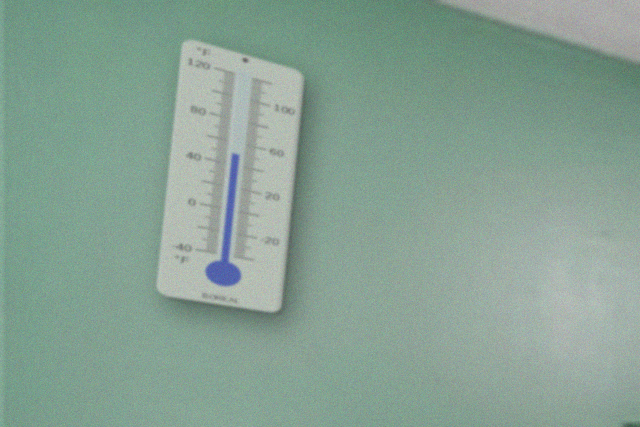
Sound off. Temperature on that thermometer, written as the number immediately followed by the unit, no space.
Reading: 50°F
